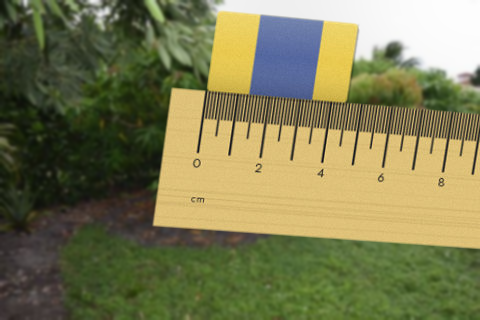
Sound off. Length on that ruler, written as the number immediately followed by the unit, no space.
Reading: 4.5cm
